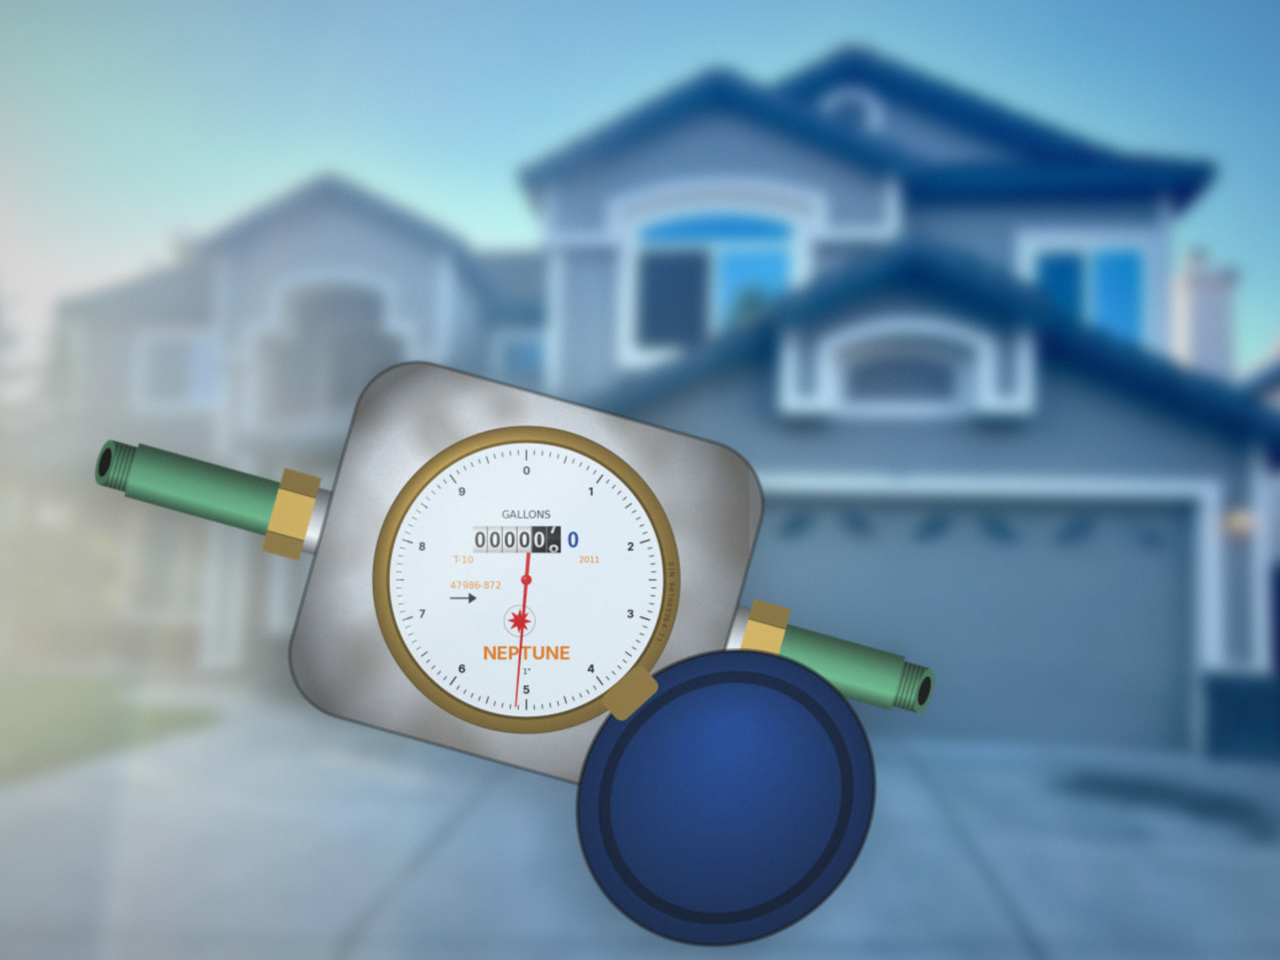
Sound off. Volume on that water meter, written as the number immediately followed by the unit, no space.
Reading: 75.1gal
